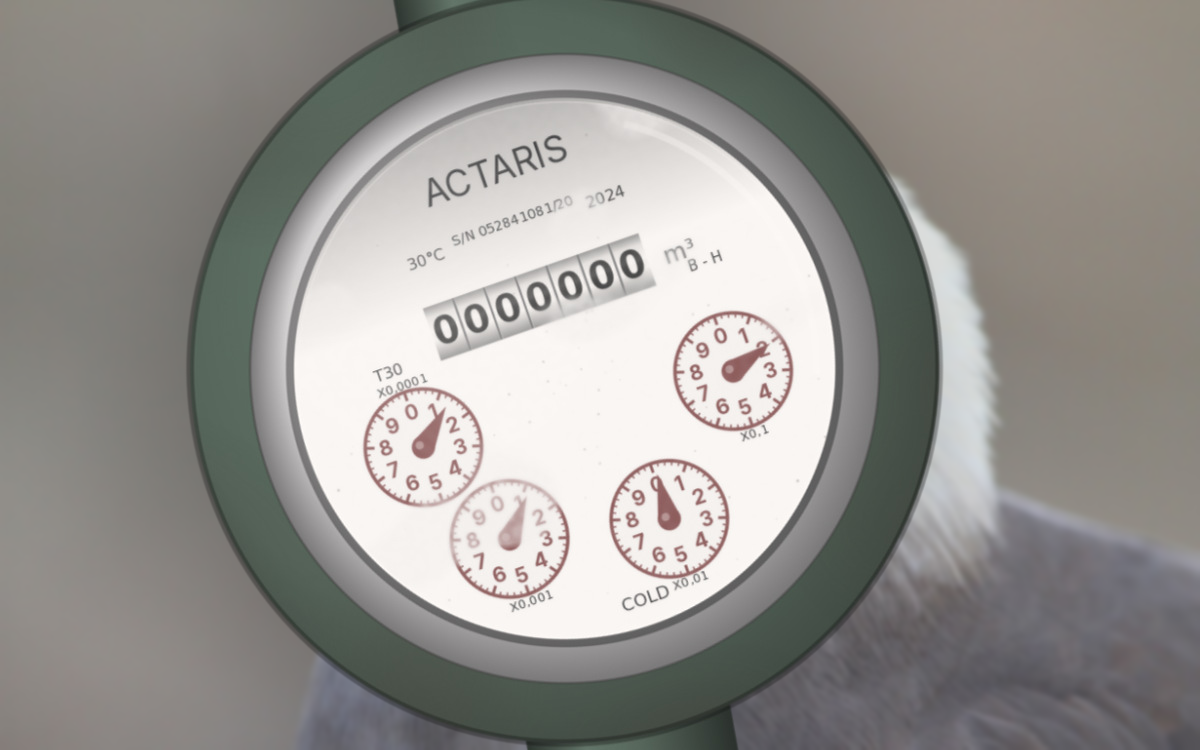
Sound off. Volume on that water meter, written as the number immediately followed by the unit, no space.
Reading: 0.2011m³
